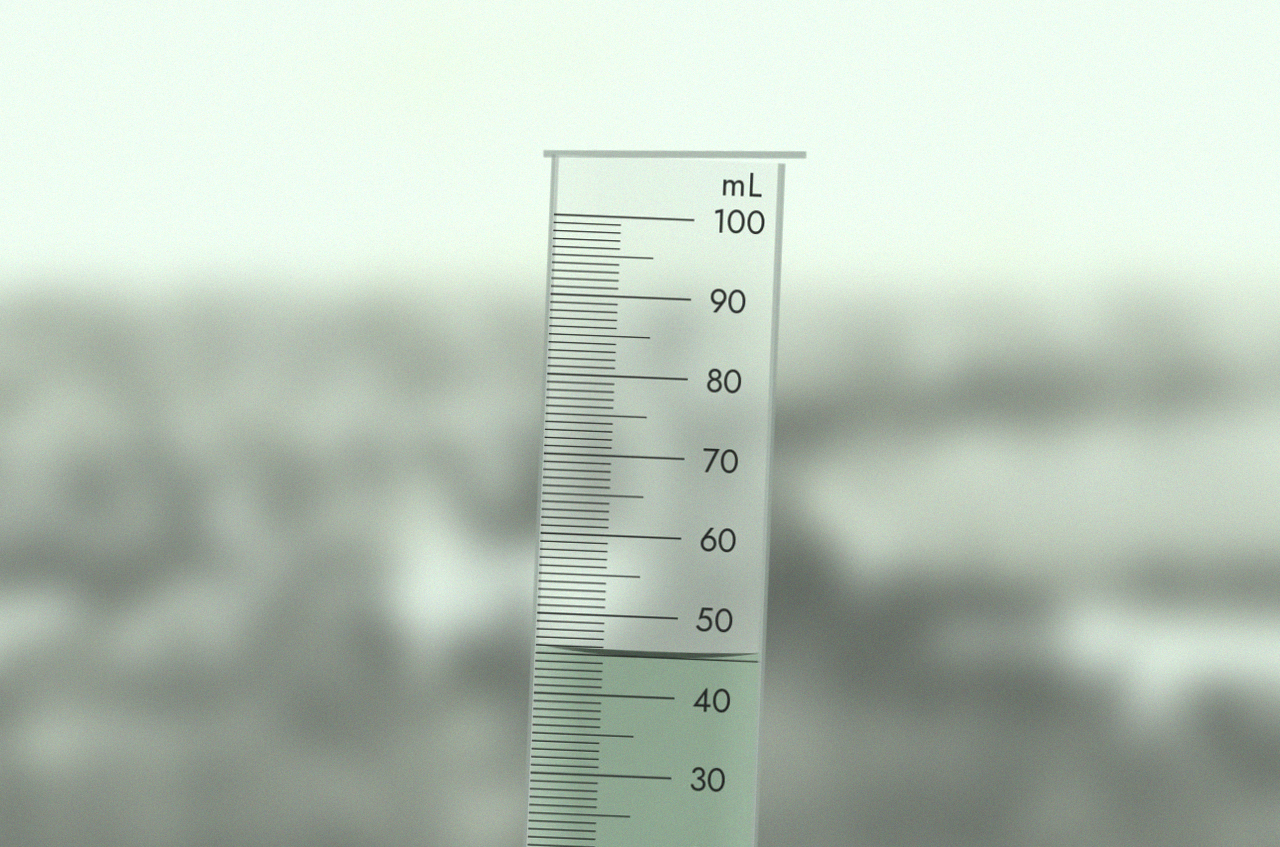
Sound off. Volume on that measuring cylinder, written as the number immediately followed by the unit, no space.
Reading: 45mL
